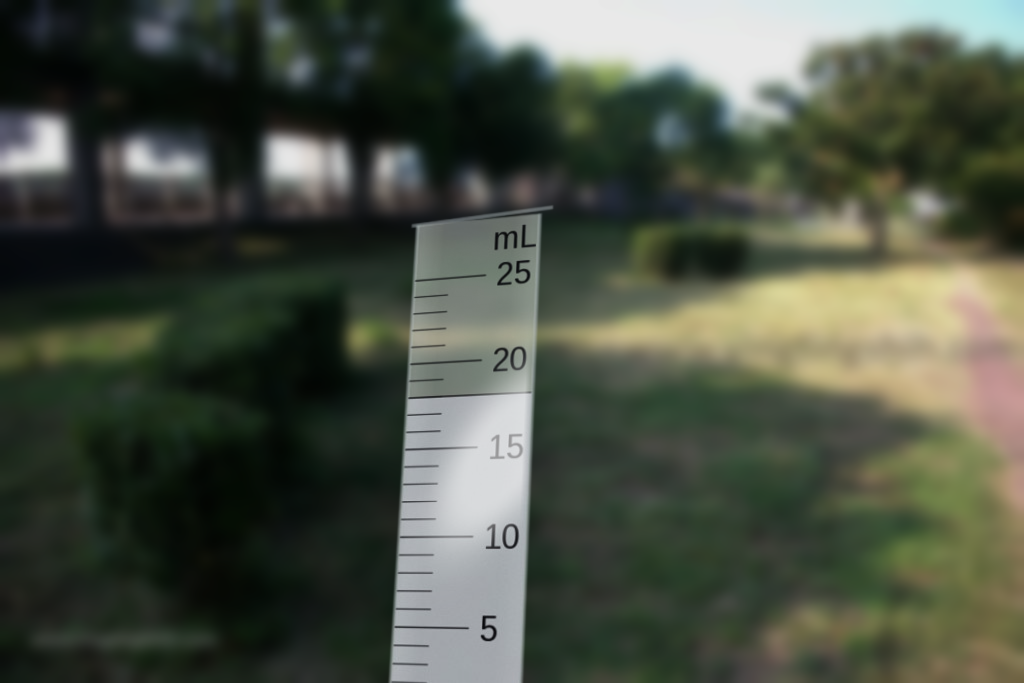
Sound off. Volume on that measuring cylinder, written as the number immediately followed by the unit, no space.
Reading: 18mL
